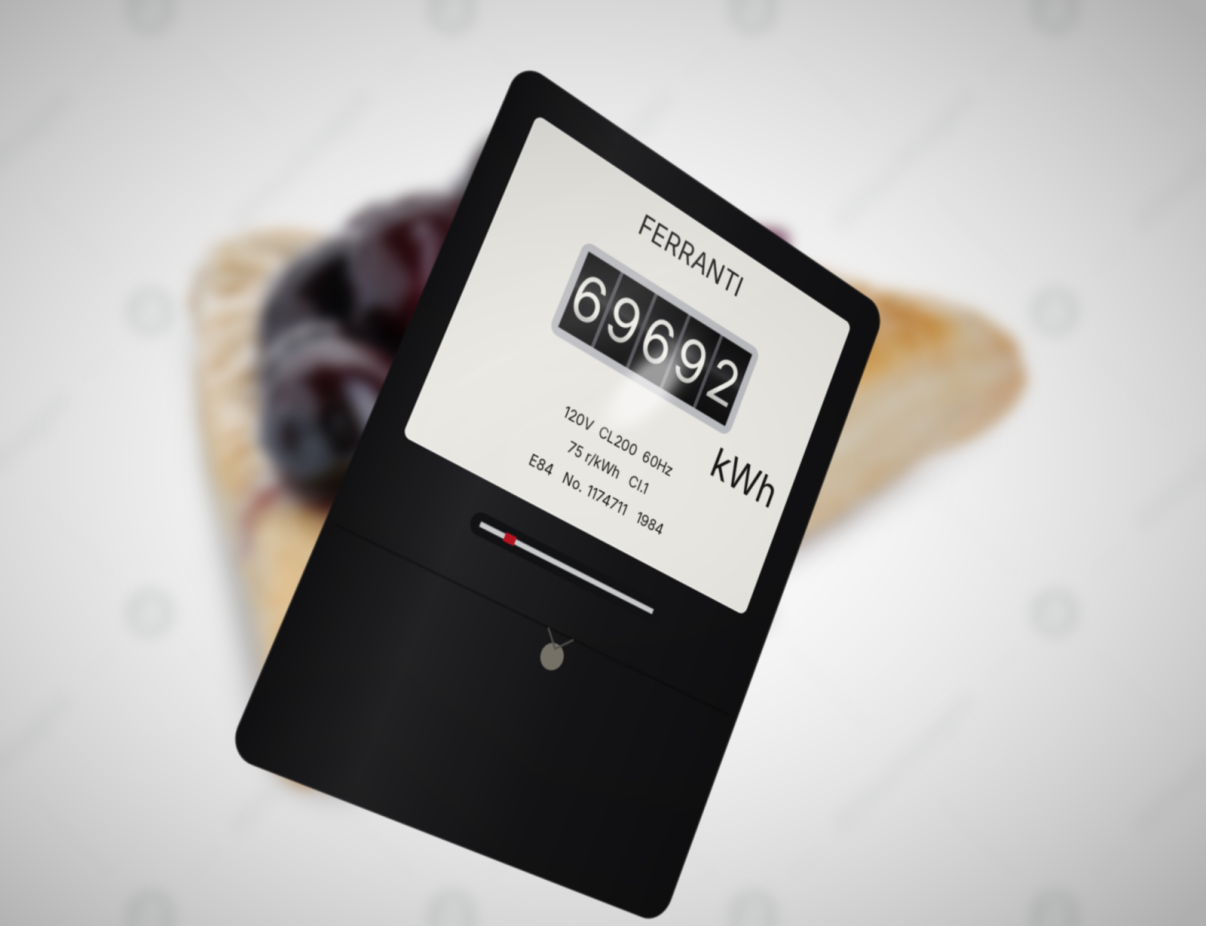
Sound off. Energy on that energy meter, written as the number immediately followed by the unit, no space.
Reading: 69692kWh
